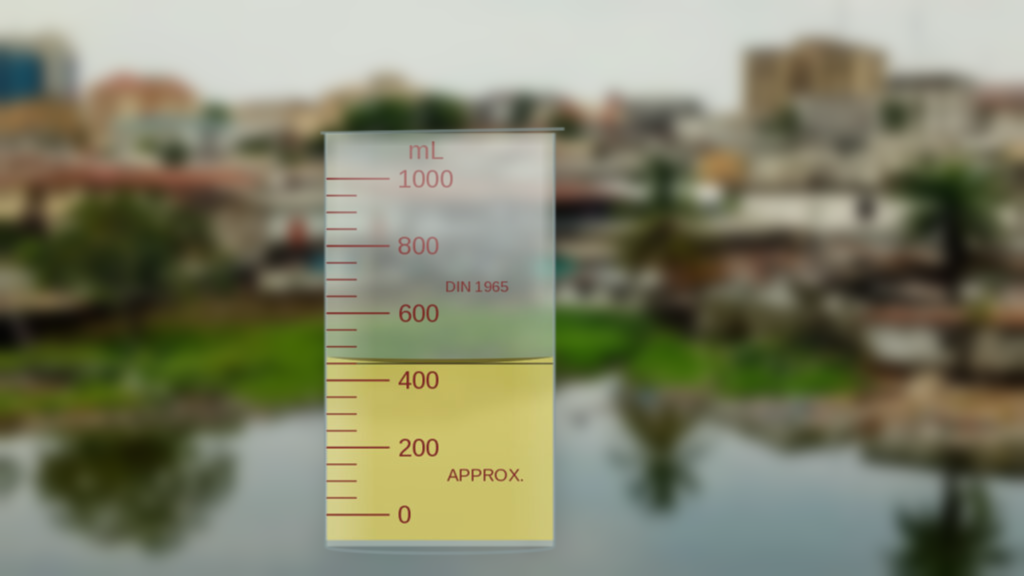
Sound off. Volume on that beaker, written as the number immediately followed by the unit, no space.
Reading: 450mL
